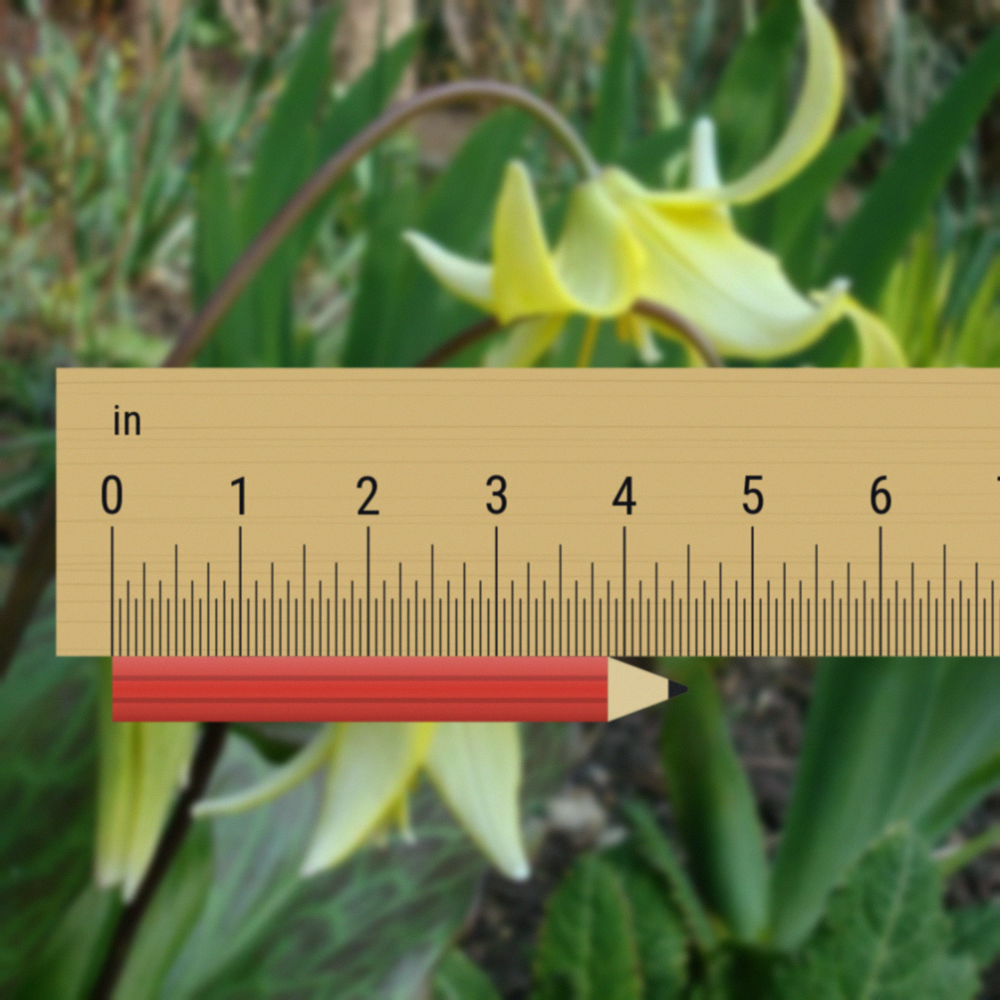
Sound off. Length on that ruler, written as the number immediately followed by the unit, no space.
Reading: 4.5in
